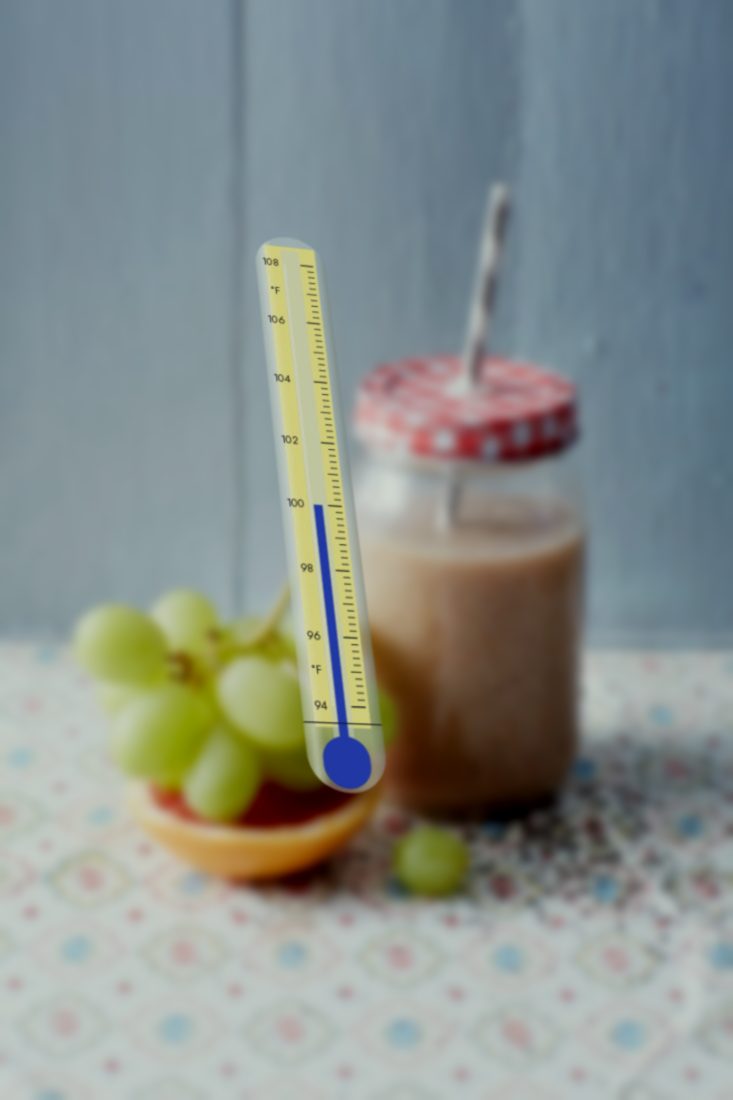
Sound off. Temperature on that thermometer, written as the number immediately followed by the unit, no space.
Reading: 100°F
